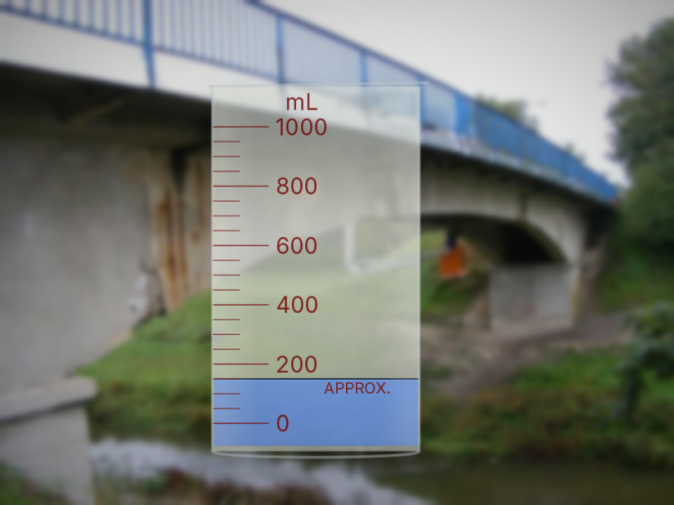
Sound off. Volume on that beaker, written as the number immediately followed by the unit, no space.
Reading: 150mL
